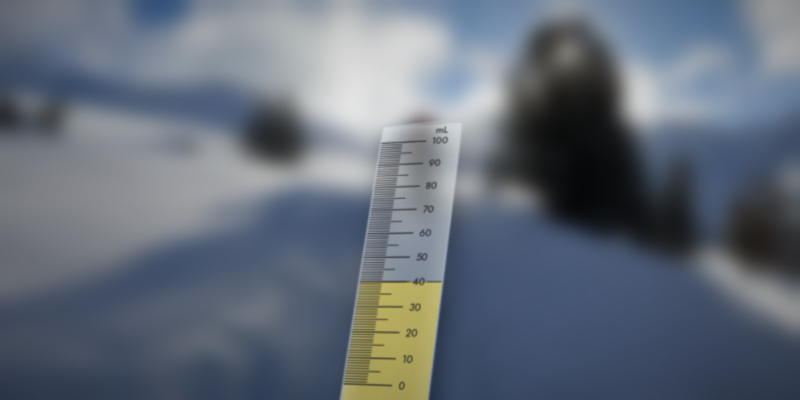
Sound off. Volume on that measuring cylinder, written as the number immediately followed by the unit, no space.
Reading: 40mL
